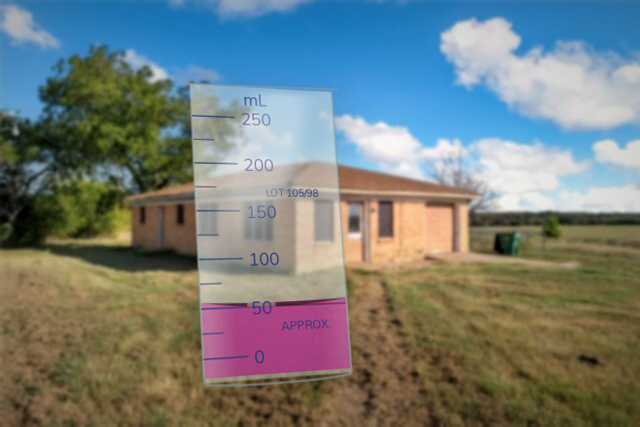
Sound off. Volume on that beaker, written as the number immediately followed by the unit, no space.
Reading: 50mL
